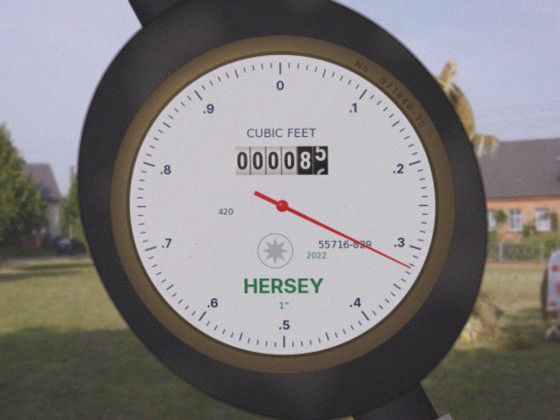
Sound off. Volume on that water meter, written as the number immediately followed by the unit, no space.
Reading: 85.32ft³
